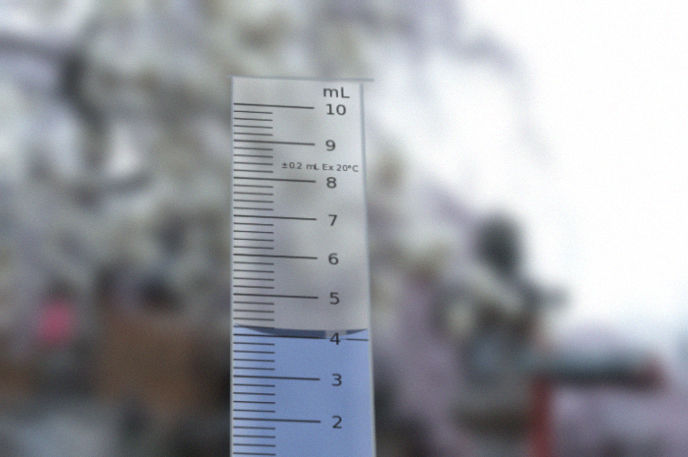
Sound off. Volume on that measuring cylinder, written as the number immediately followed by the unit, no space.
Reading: 4mL
